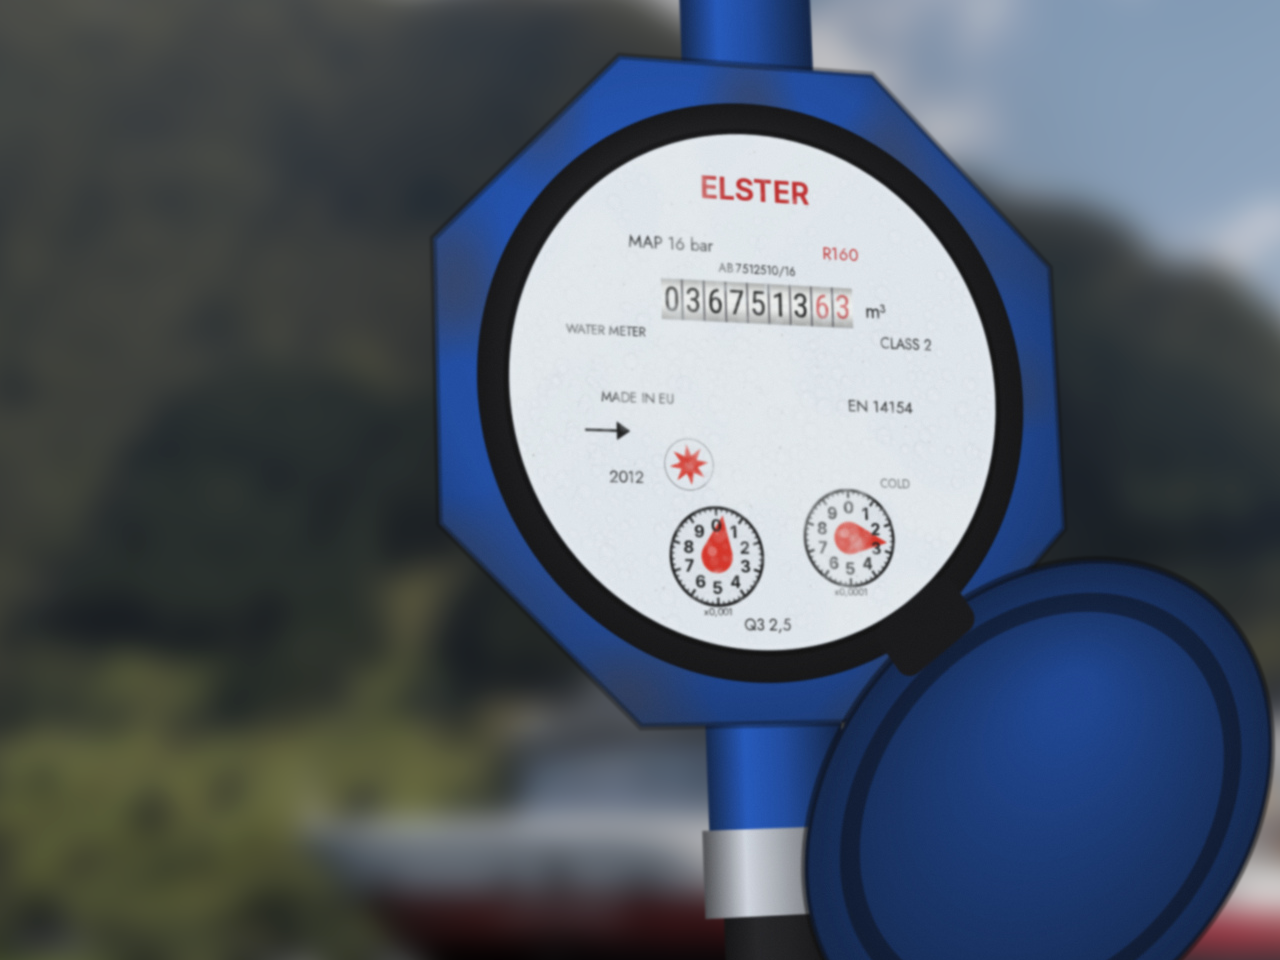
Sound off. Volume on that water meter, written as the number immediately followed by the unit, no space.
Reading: 367513.6302m³
